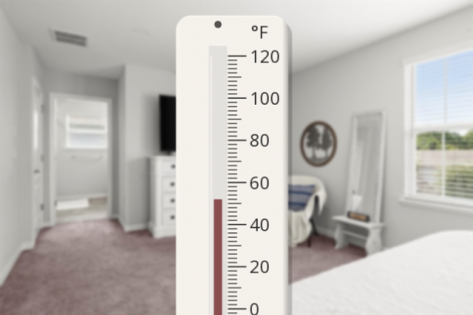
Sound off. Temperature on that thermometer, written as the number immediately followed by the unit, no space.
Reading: 52°F
